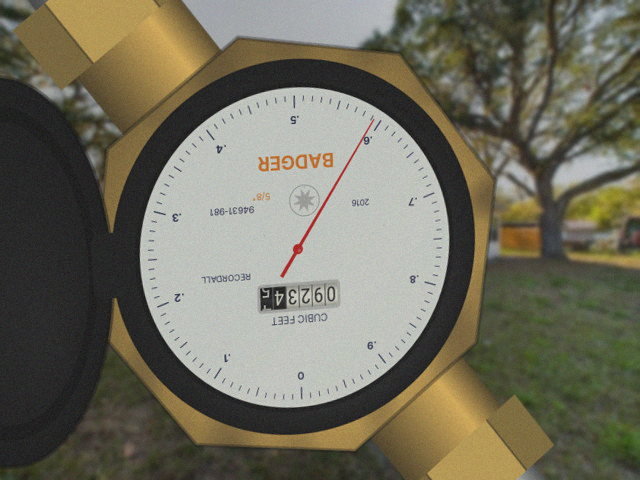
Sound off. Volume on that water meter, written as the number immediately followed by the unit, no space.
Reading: 92344.59ft³
